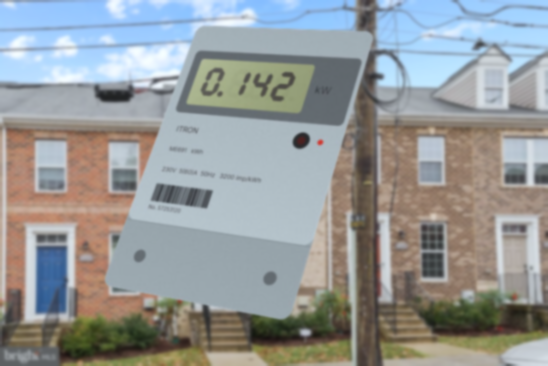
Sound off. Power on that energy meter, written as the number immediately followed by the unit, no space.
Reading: 0.142kW
